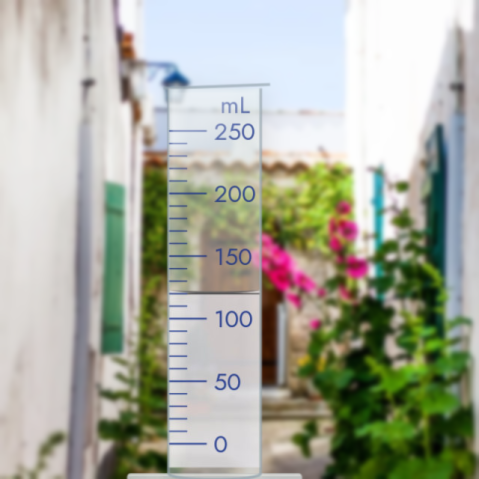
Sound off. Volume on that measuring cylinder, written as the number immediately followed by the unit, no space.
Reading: 120mL
